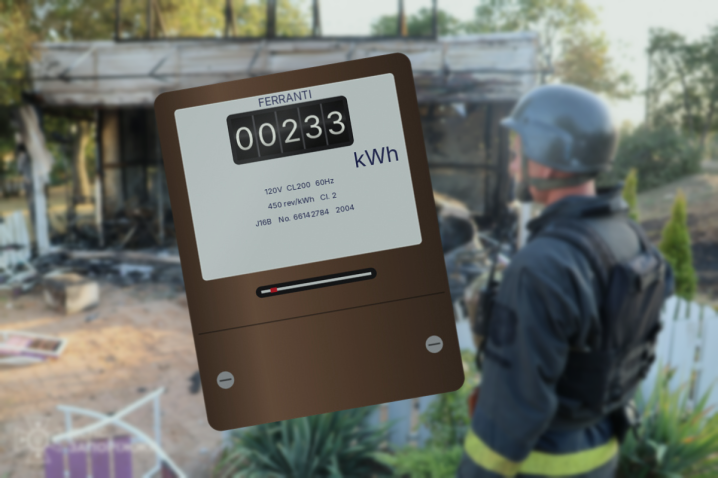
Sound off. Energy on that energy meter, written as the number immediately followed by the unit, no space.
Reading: 233kWh
